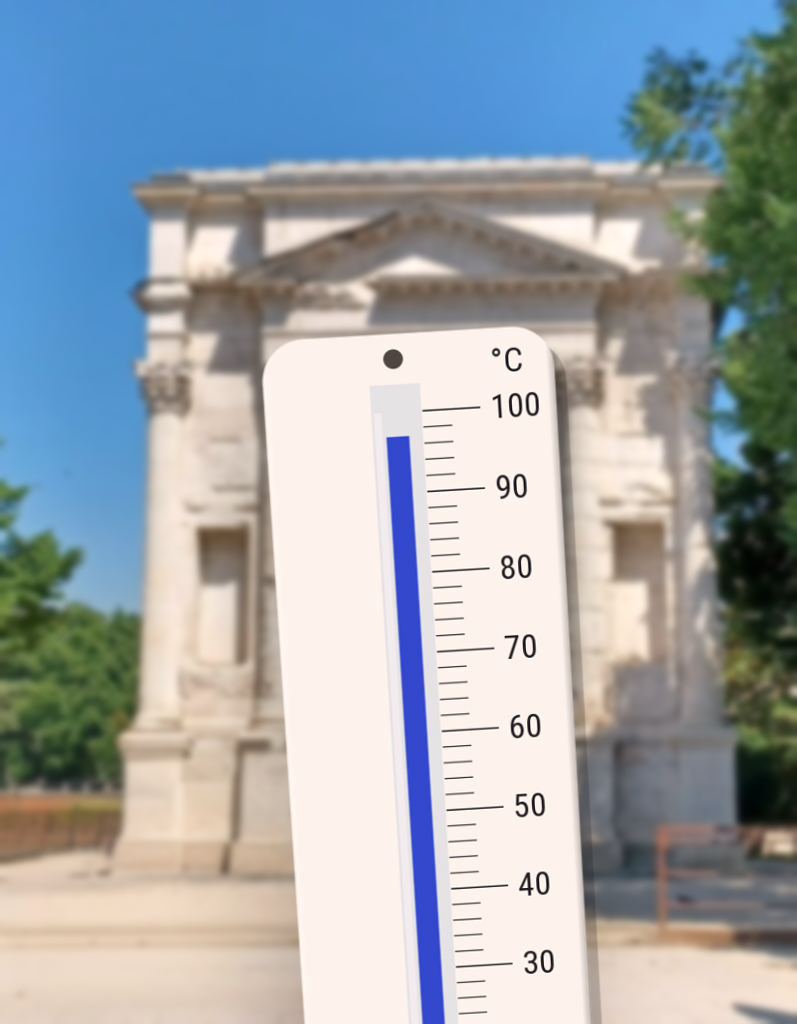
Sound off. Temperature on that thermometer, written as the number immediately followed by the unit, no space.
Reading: 97°C
